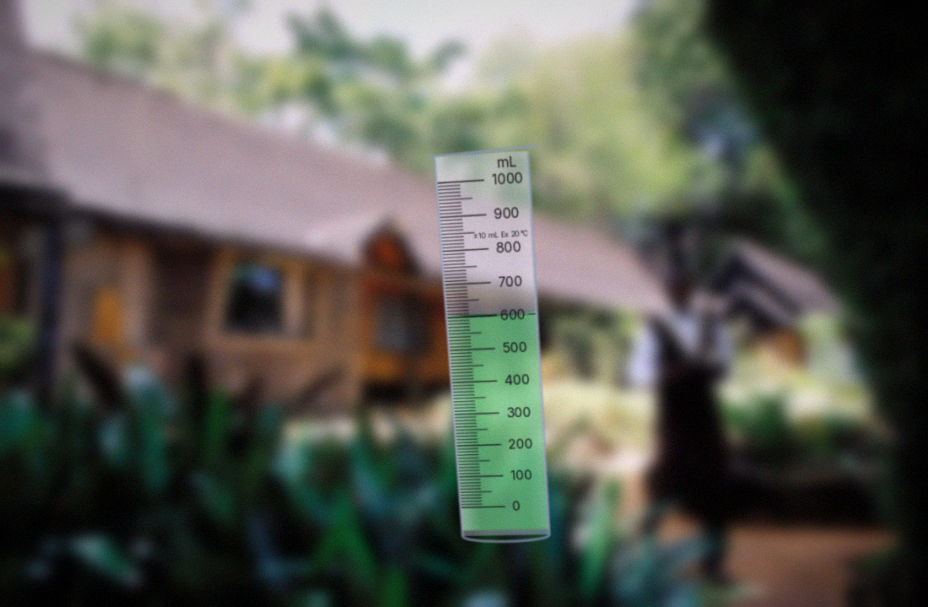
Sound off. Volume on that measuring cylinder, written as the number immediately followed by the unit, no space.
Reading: 600mL
